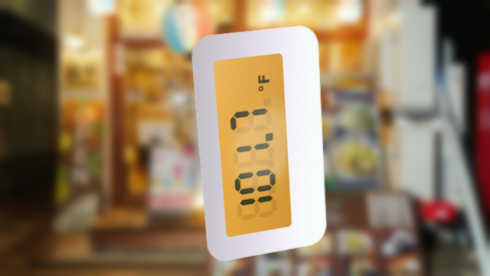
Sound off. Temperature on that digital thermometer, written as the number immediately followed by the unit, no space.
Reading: 101.7°F
